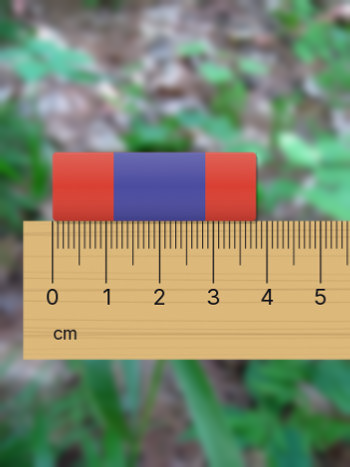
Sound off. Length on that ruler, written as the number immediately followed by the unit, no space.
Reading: 3.8cm
